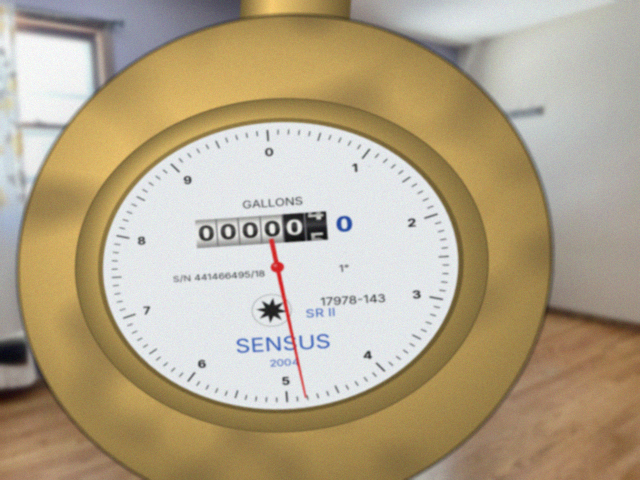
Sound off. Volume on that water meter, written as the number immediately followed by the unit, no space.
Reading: 44.8gal
